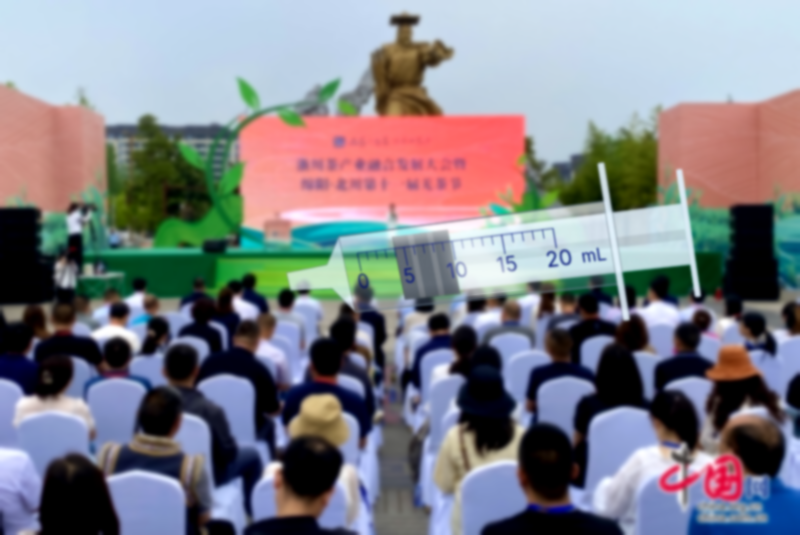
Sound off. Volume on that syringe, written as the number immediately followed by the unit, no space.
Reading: 4mL
